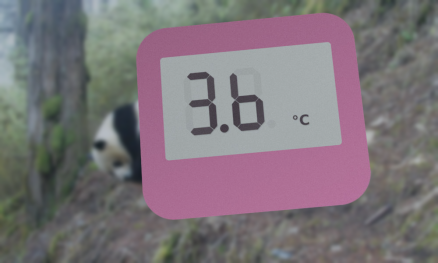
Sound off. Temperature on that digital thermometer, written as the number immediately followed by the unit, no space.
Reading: 3.6°C
